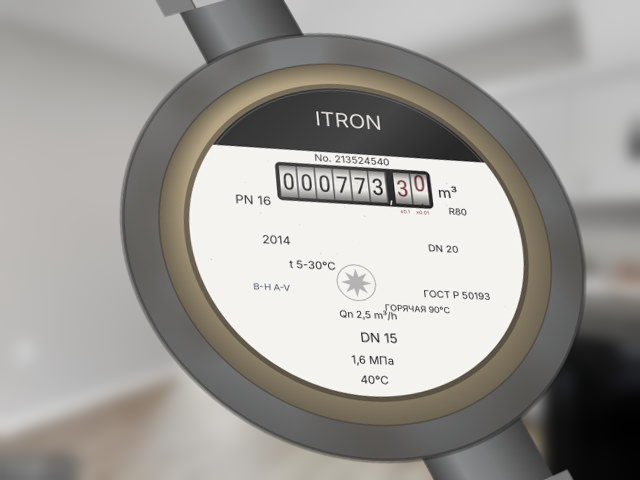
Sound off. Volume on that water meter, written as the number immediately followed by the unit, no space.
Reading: 773.30m³
